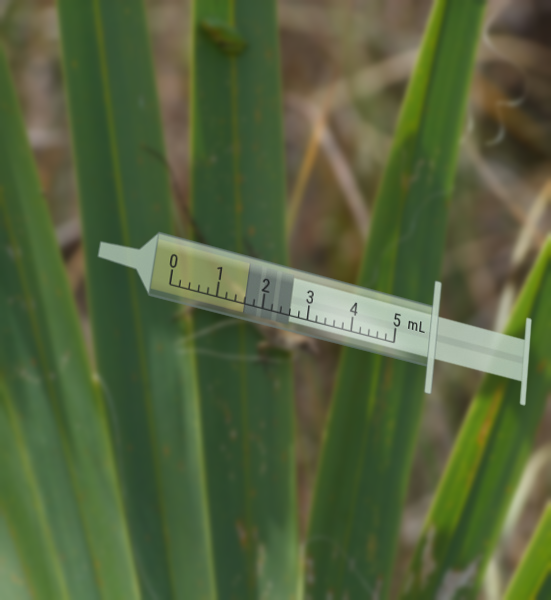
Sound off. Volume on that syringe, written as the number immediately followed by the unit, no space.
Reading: 1.6mL
